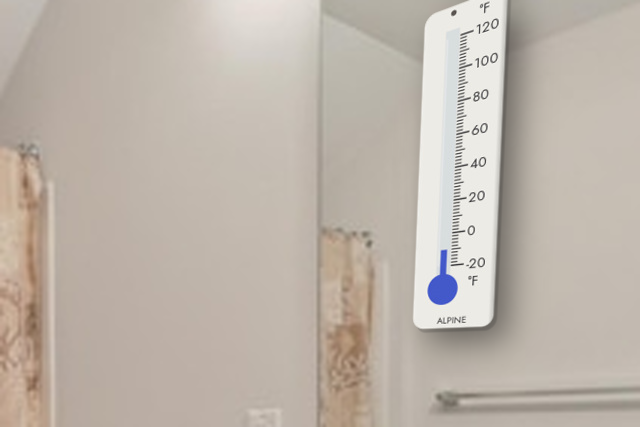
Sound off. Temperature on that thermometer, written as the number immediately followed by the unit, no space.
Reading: -10°F
